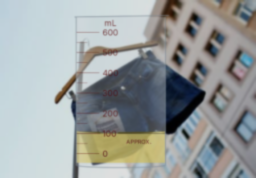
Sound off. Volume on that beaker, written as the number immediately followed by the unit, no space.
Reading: 100mL
